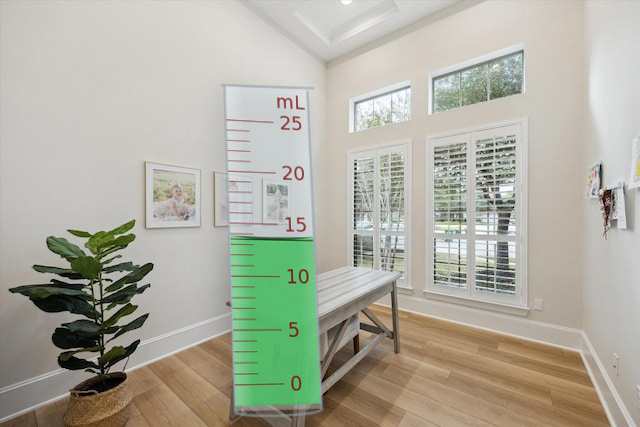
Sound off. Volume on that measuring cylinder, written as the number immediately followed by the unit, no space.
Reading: 13.5mL
